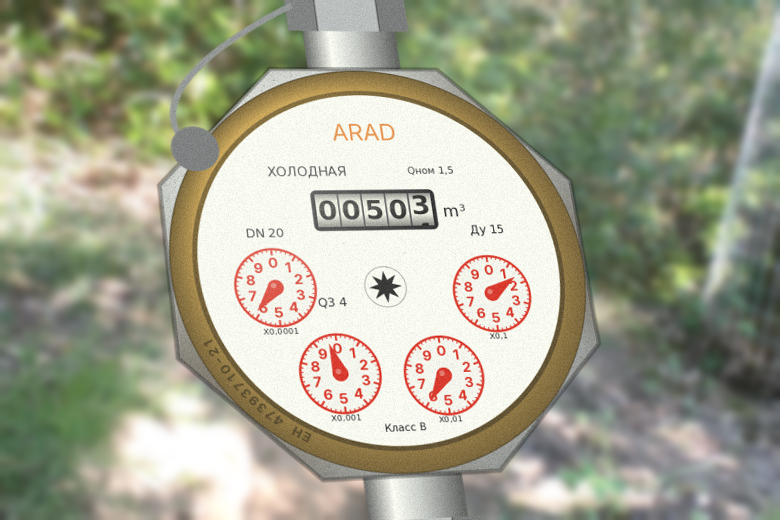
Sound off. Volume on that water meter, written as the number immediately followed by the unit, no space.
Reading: 503.1596m³
